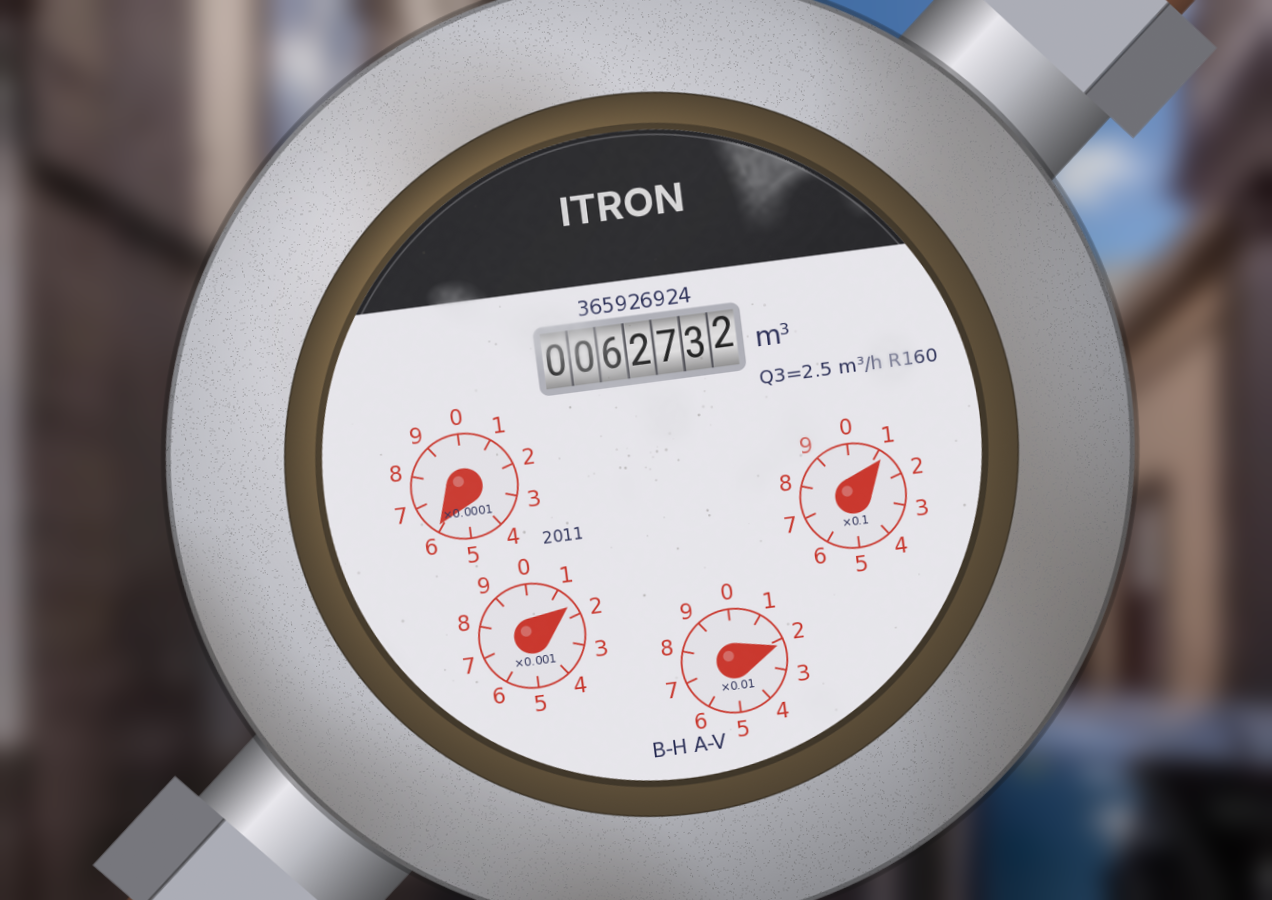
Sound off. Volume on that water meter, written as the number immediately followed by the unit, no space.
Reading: 62732.1216m³
